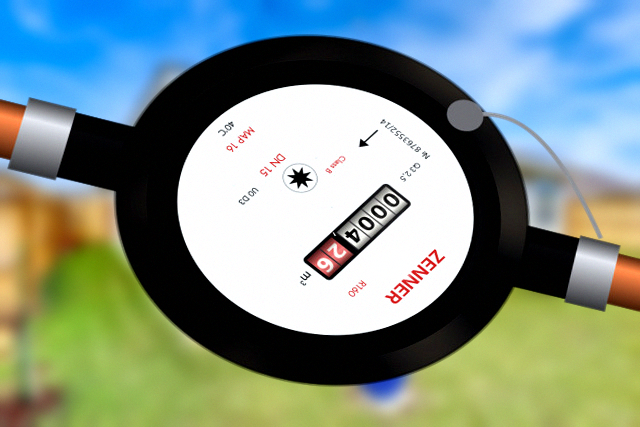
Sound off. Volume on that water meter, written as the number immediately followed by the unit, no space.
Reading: 4.26m³
